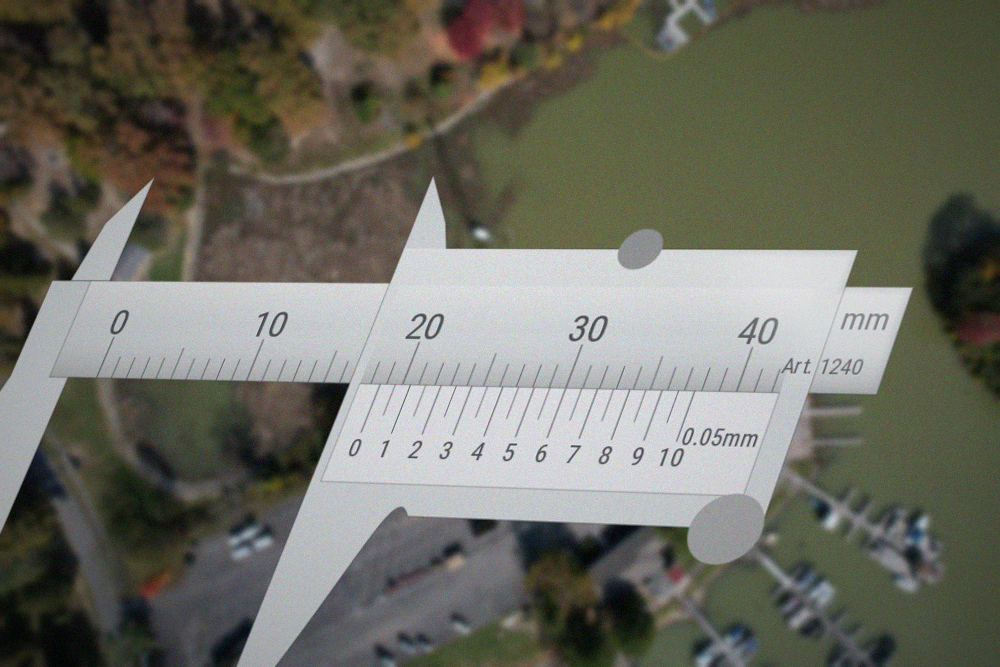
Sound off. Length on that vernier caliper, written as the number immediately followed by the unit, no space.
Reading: 18.6mm
